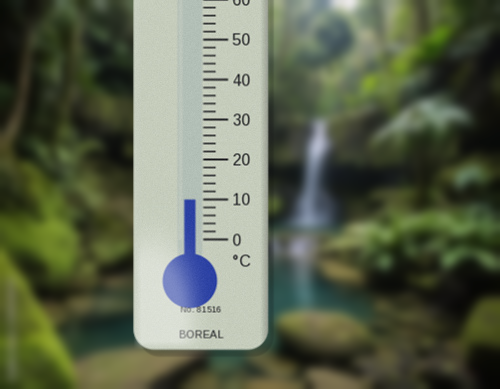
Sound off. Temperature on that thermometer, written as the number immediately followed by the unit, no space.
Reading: 10°C
